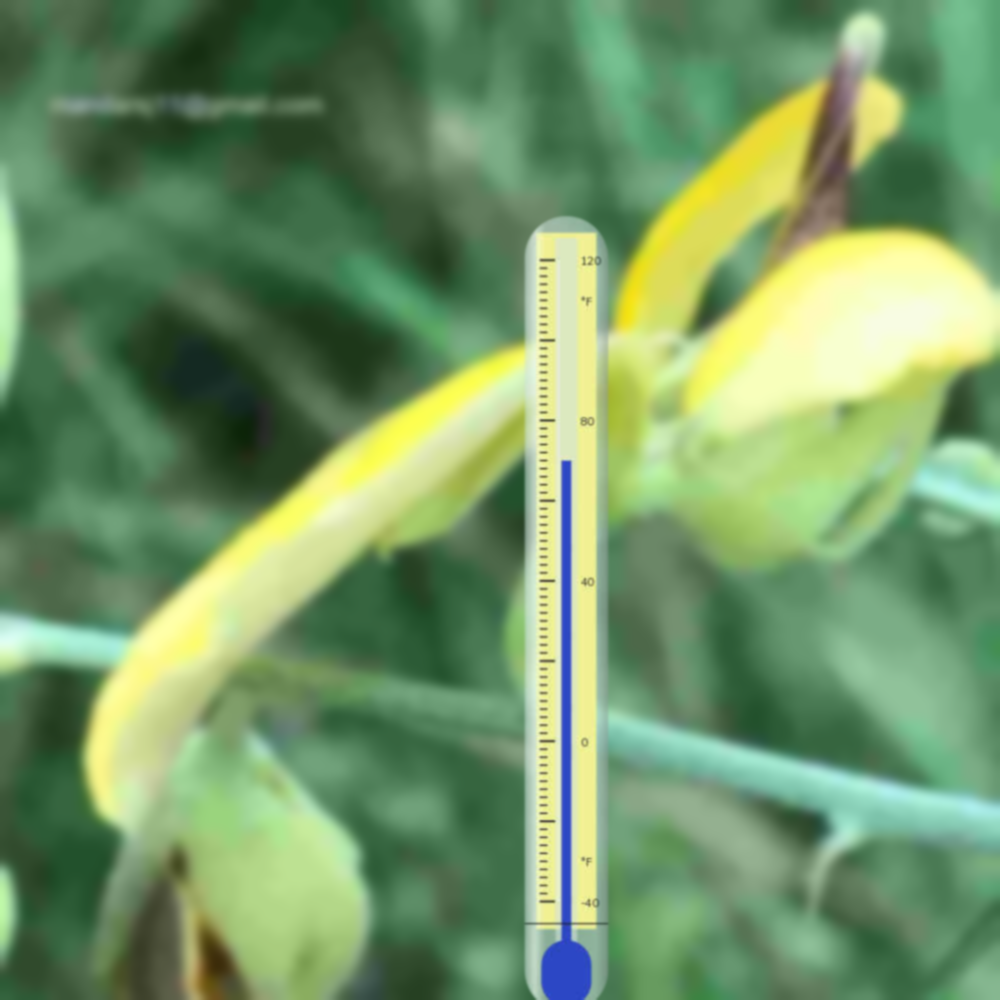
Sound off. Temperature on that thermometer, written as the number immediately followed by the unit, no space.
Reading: 70°F
